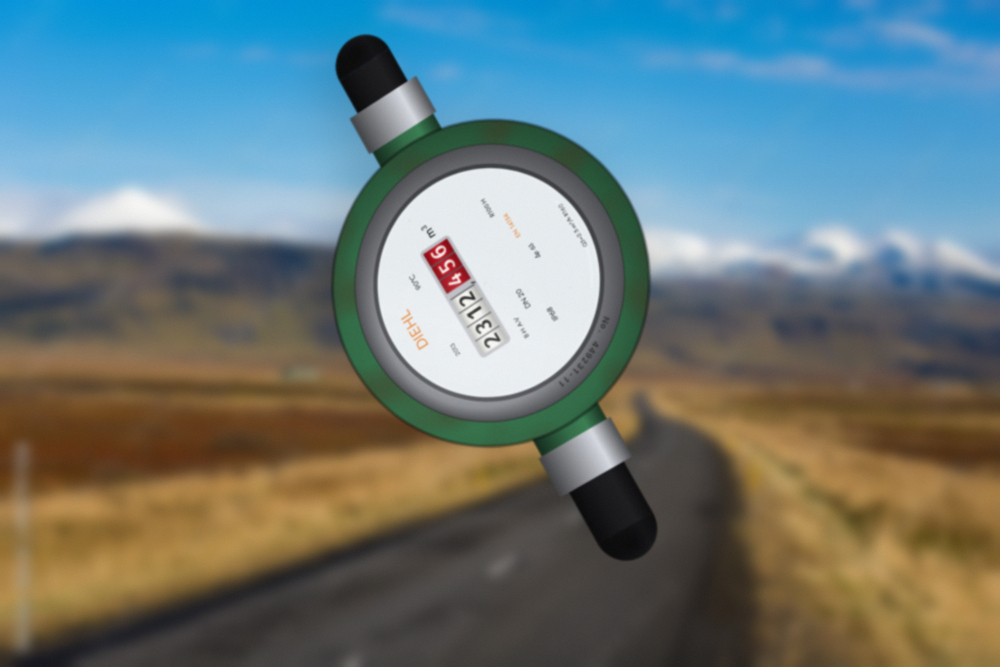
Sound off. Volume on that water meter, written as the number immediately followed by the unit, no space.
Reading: 2312.456m³
